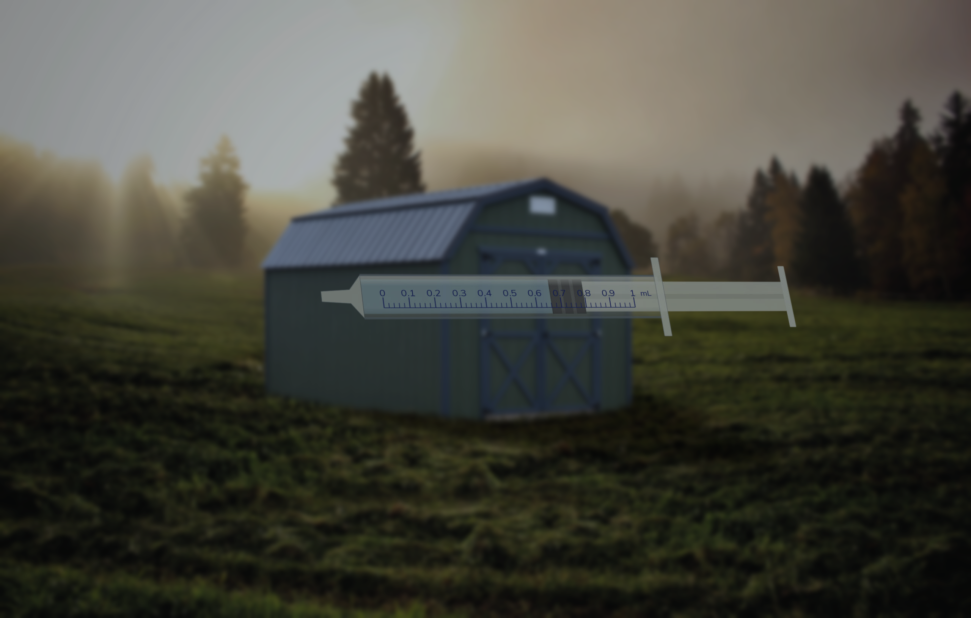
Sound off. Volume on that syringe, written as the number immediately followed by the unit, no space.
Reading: 0.66mL
